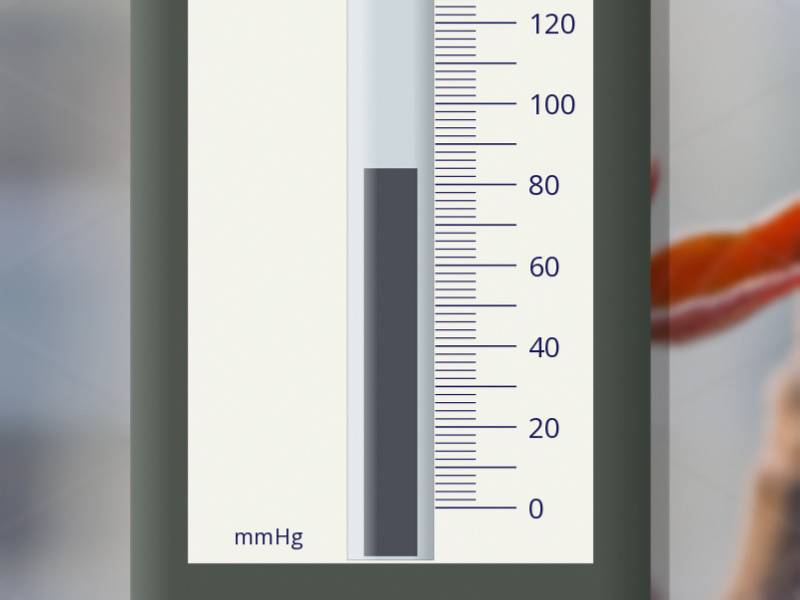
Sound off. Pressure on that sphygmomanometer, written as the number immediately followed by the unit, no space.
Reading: 84mmHg
